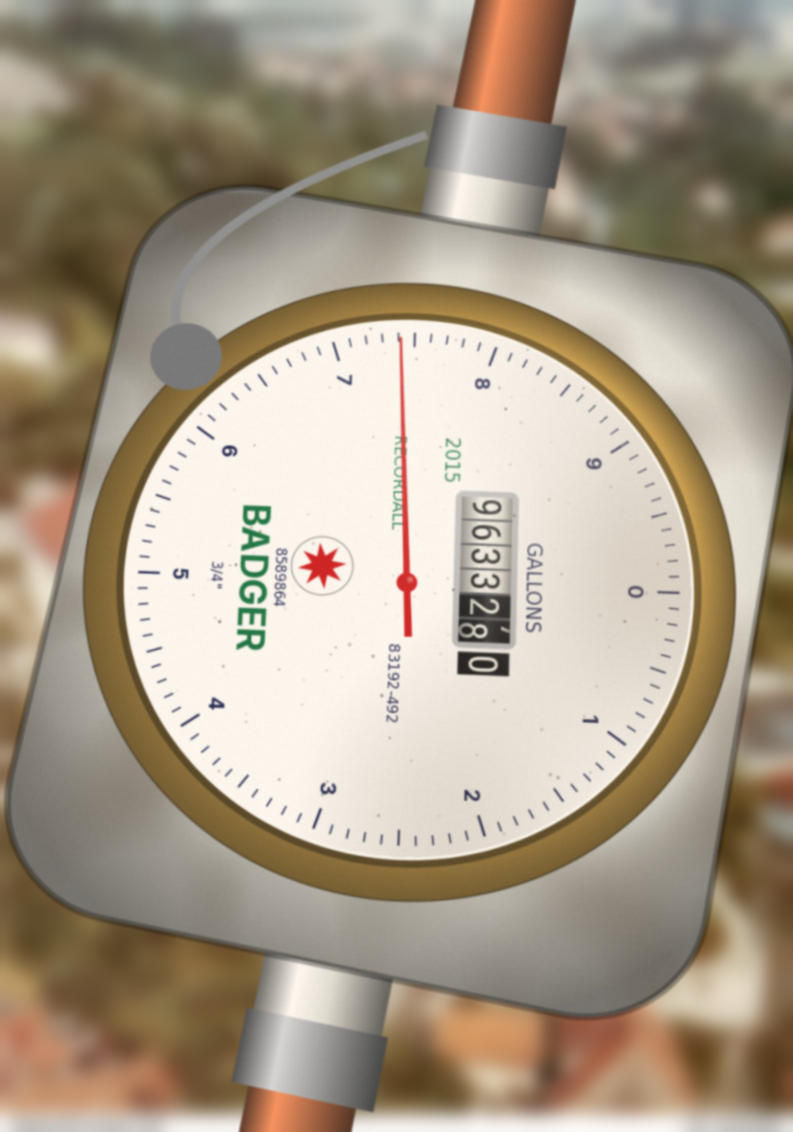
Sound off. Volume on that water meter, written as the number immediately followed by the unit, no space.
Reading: 9633277.4gal
